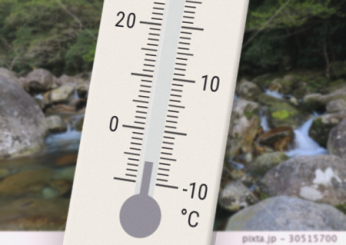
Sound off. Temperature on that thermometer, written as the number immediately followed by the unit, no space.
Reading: -6°C
